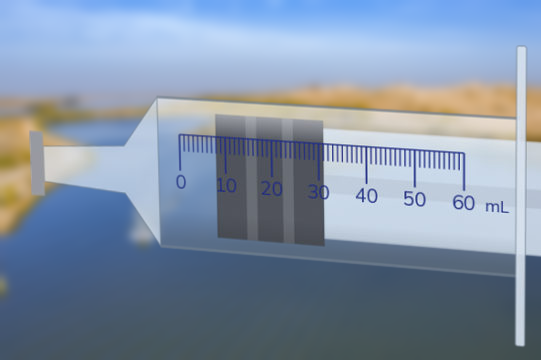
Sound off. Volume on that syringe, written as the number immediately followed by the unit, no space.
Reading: 8mL
